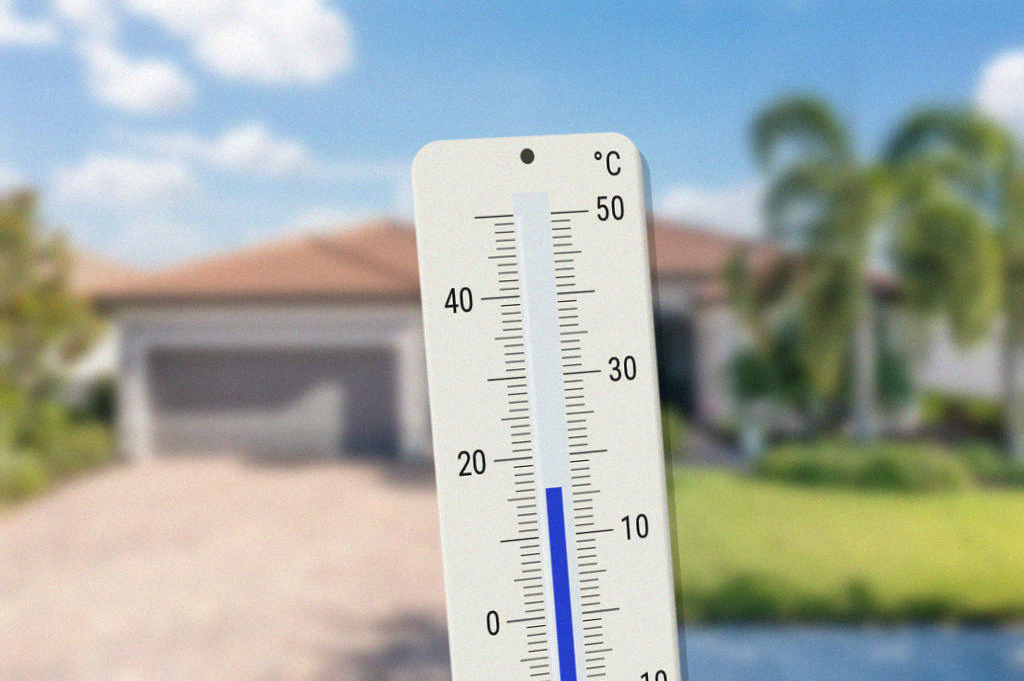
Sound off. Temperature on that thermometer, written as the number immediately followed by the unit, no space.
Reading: 16°C
